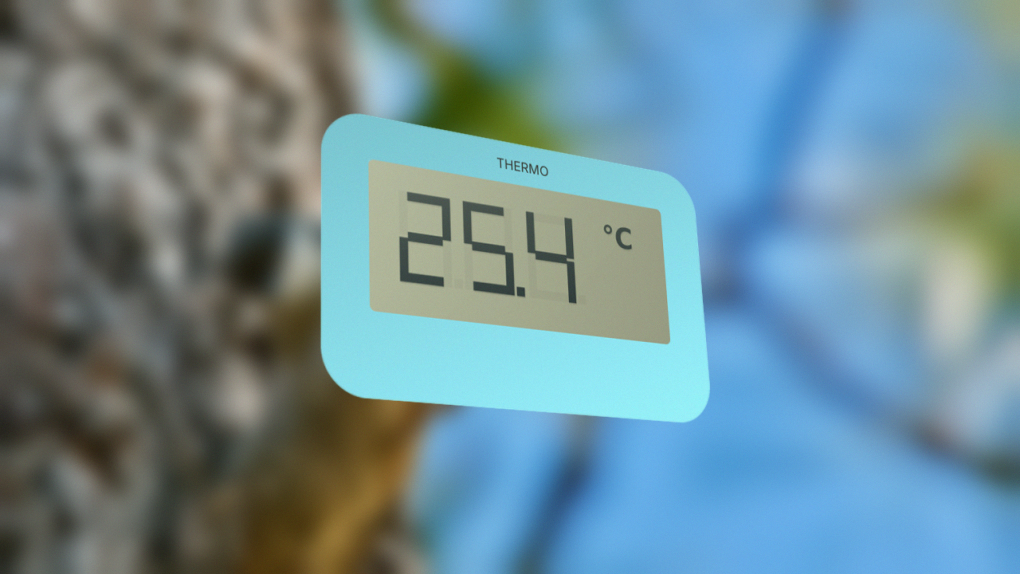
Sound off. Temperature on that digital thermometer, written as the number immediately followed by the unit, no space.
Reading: 25.4°C
